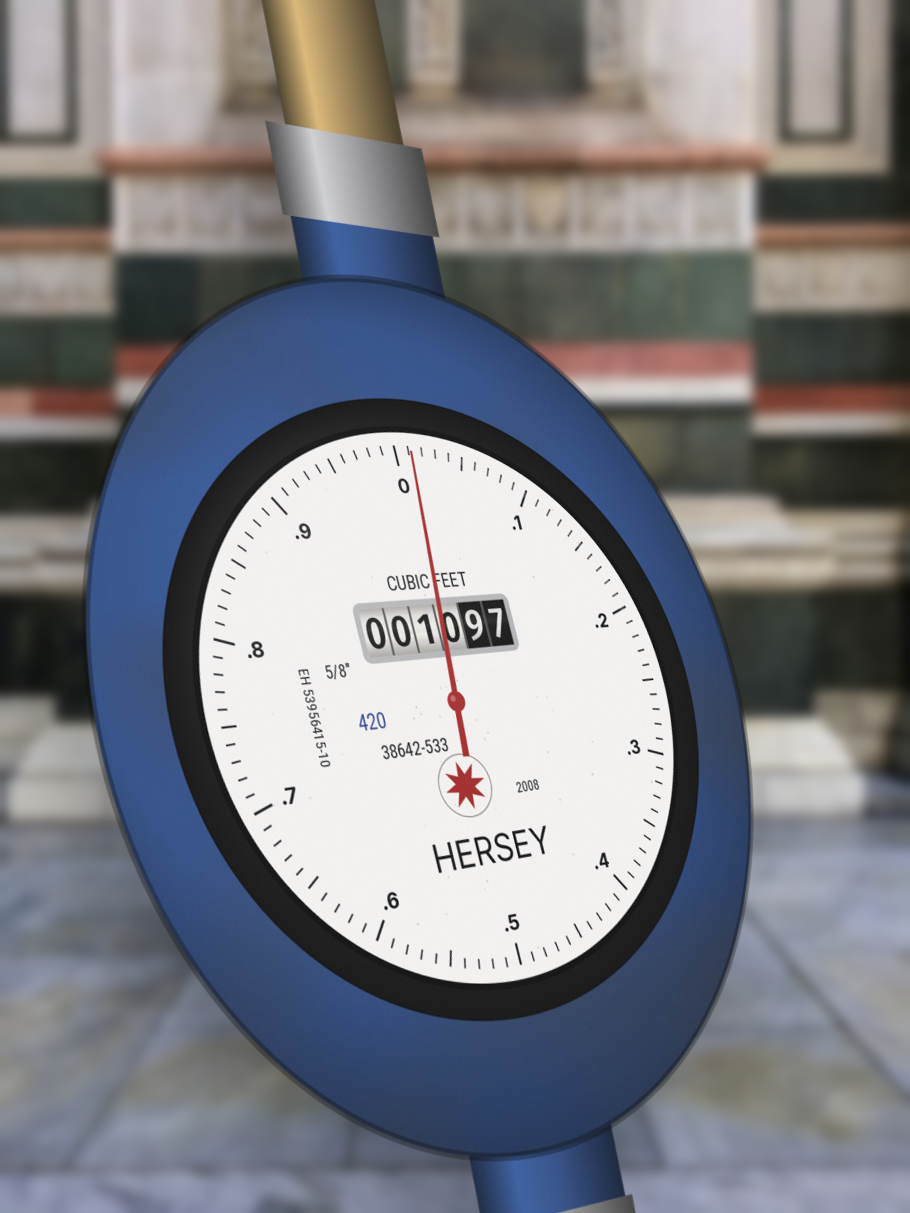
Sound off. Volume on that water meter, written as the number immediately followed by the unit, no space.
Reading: 1097.01ft³
